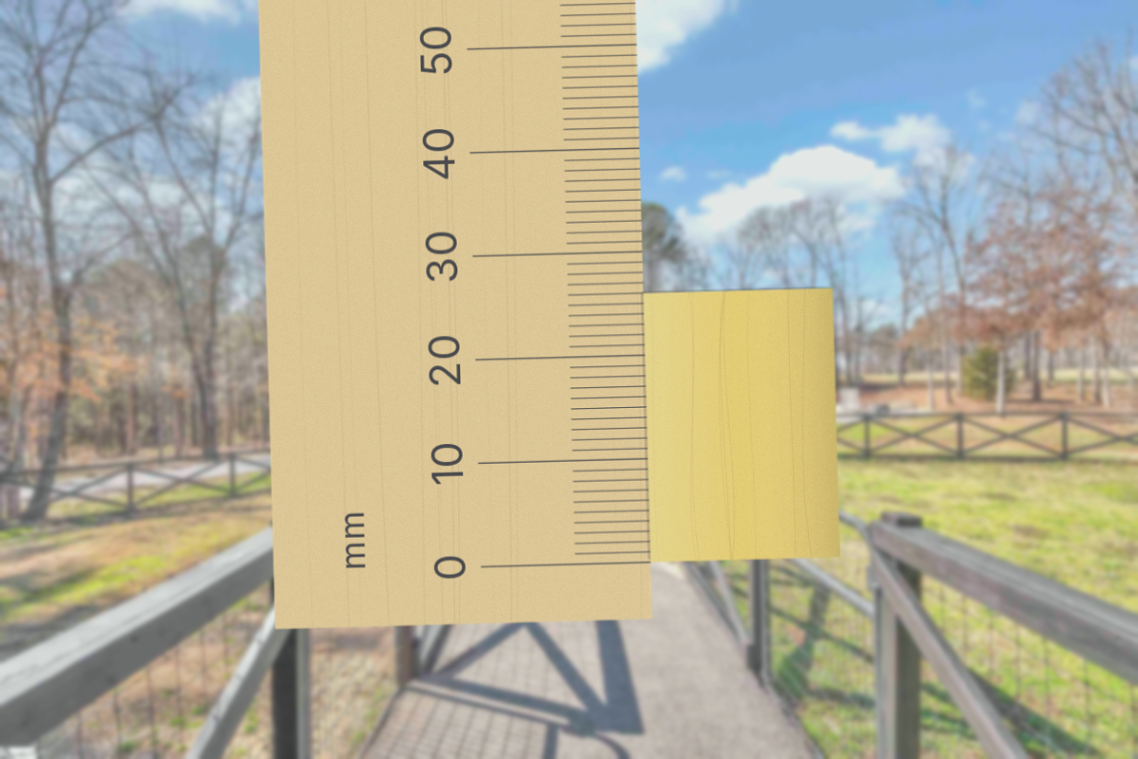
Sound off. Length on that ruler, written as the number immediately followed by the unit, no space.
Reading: 26mm
